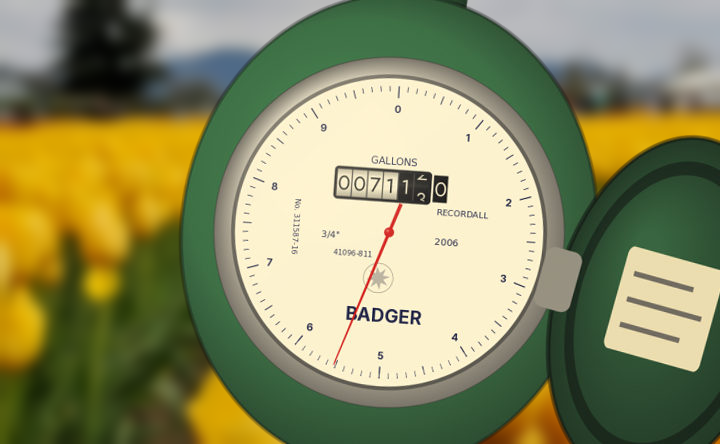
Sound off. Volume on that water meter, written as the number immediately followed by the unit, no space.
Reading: 71125.5gal
